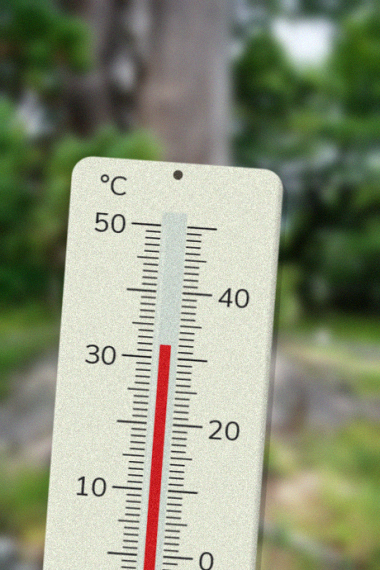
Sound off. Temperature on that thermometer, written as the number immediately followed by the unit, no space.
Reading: 32°C
